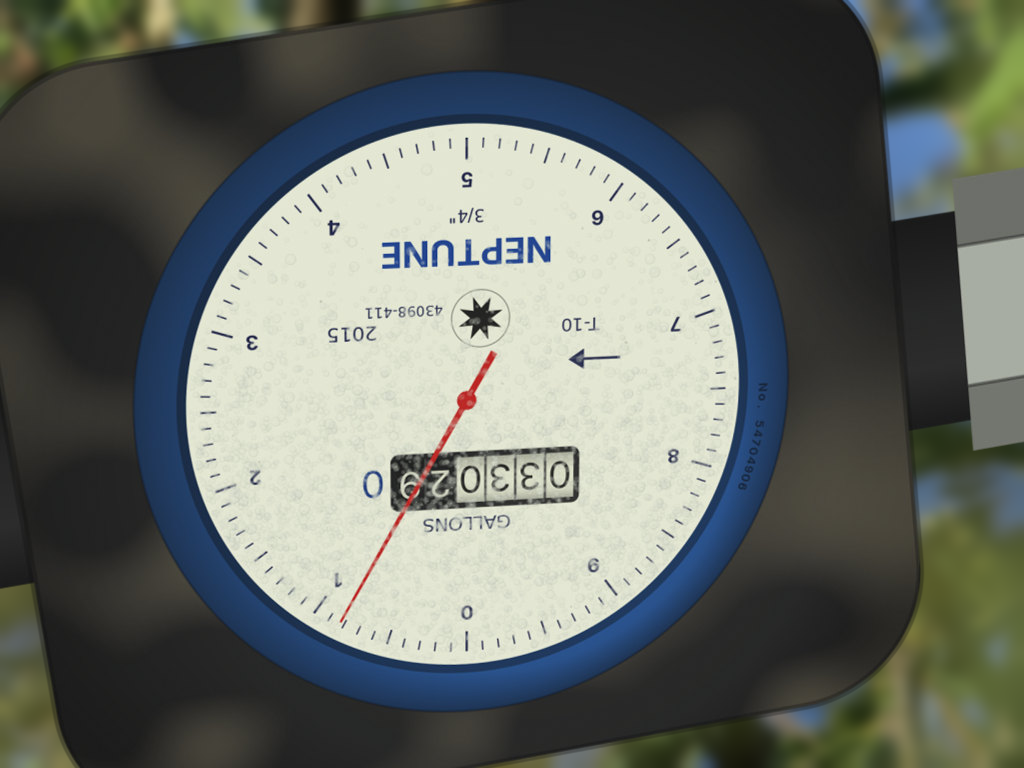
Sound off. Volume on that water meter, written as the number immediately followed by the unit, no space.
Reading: 330290.8gal
